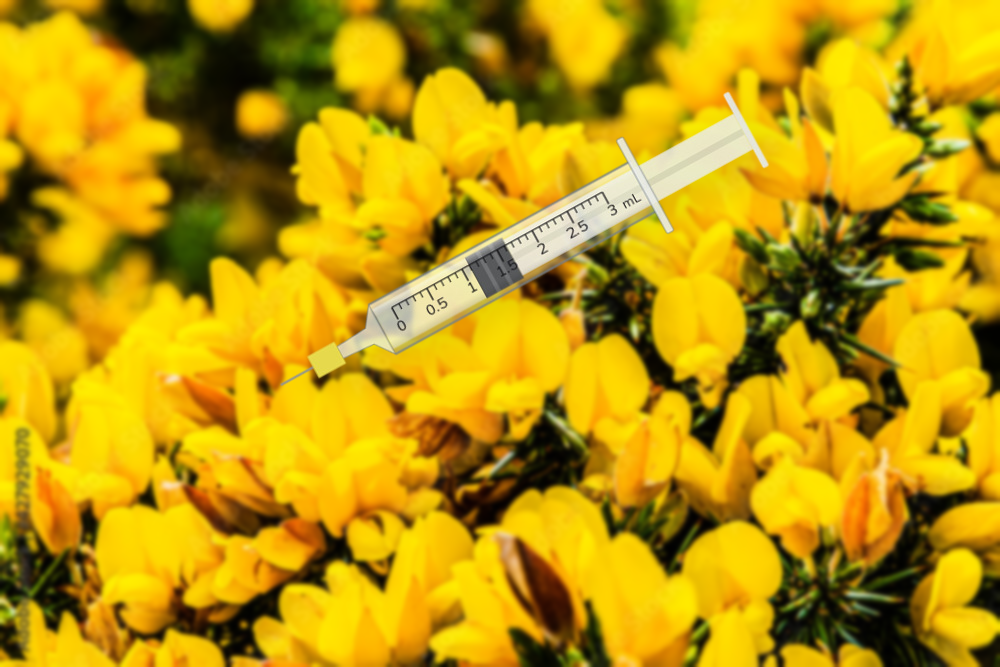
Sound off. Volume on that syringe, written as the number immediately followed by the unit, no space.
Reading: 1.1mL
